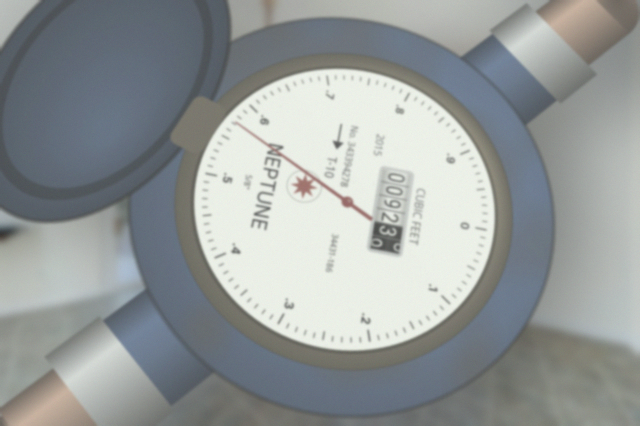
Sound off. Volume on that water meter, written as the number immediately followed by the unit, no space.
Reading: 9238.57ft³
